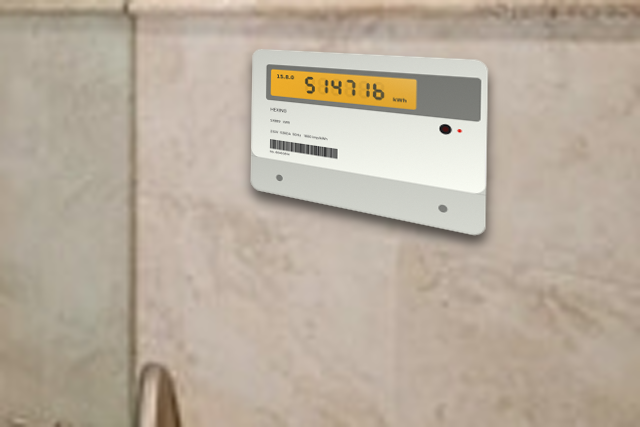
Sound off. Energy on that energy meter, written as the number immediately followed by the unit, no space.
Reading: 514716kWh
